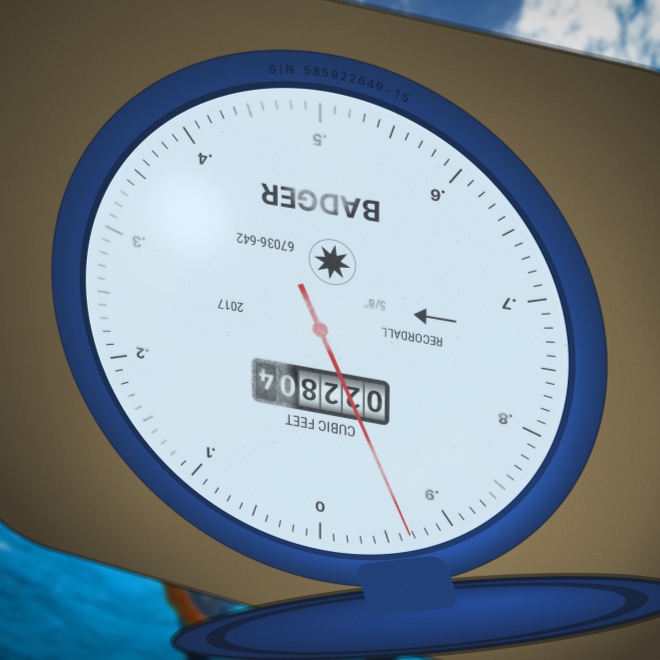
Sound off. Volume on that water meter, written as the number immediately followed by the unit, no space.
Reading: 22803.93ft³
